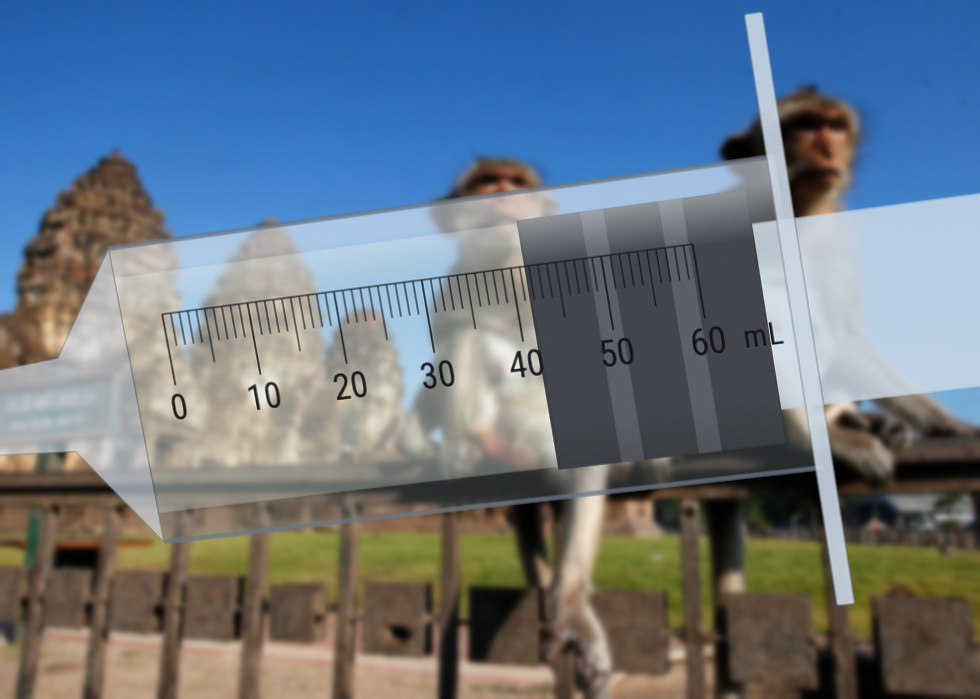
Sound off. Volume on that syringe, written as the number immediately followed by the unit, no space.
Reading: 41.5mL
